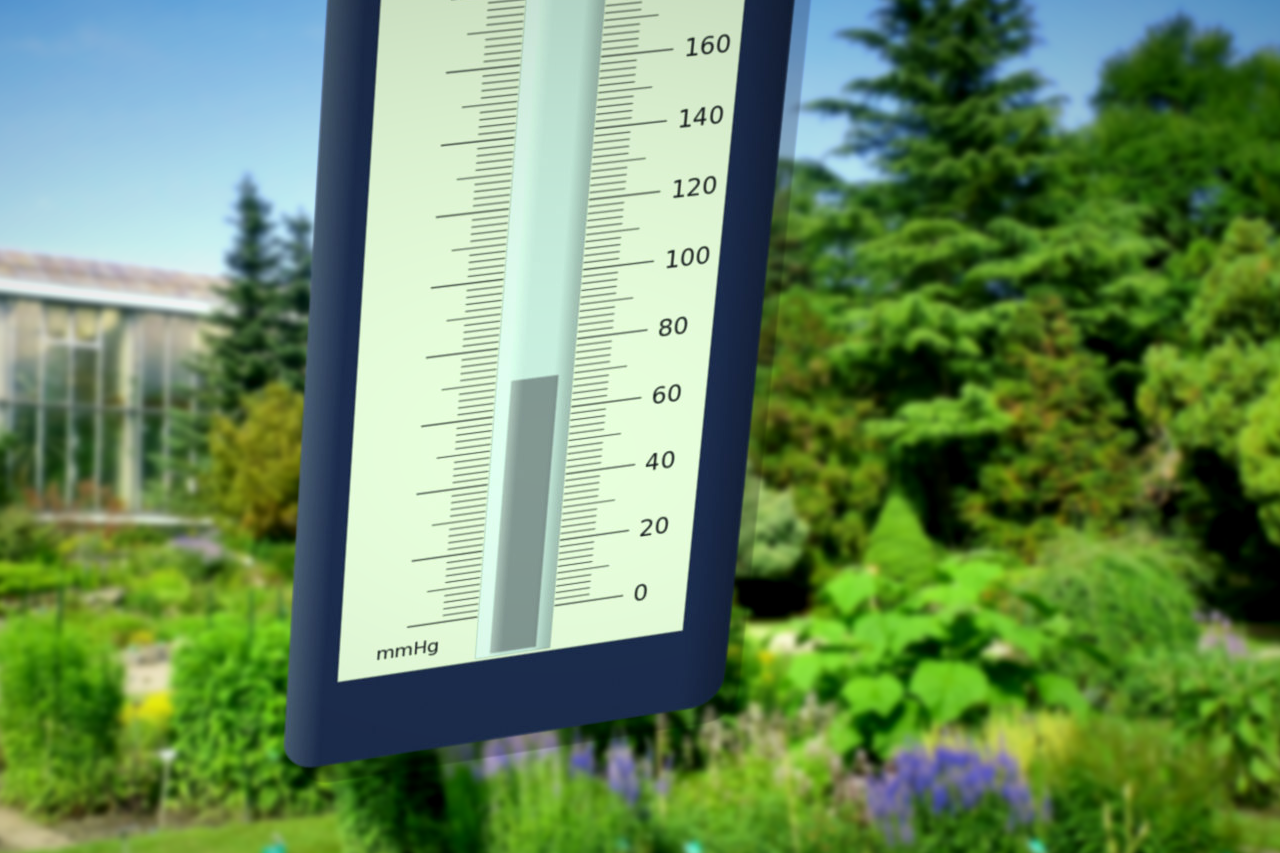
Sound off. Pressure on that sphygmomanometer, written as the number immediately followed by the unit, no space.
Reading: 70mmHg
